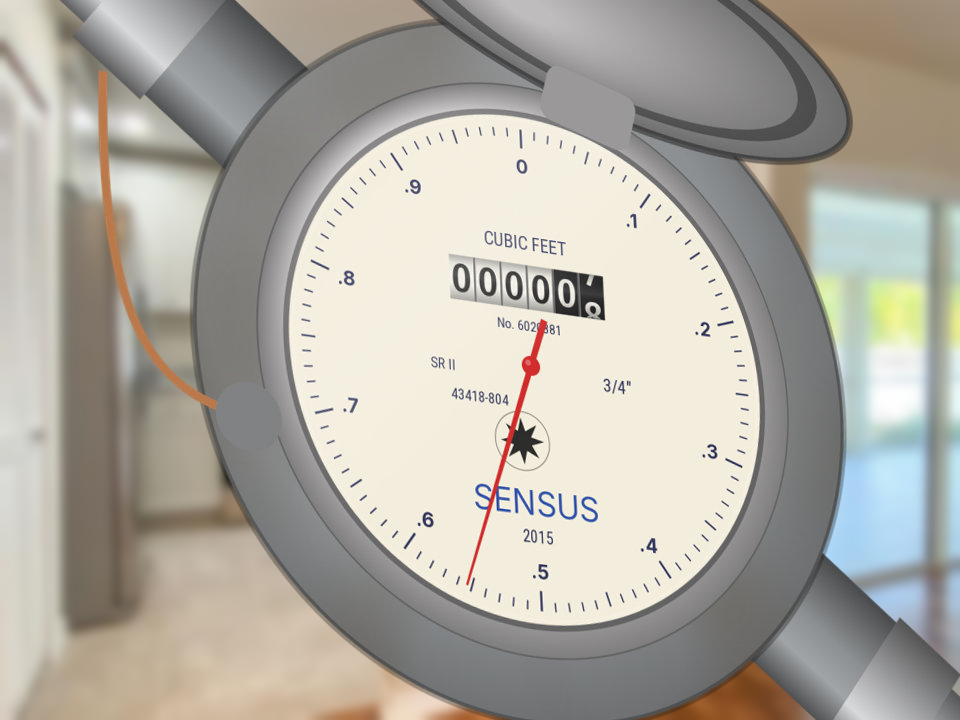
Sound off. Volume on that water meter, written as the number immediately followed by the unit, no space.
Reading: 7.55ft³
